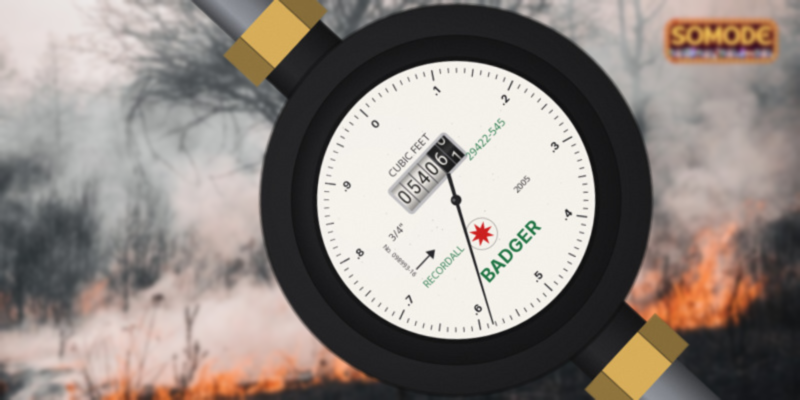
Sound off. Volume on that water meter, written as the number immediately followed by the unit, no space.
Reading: 54060.58ft³
